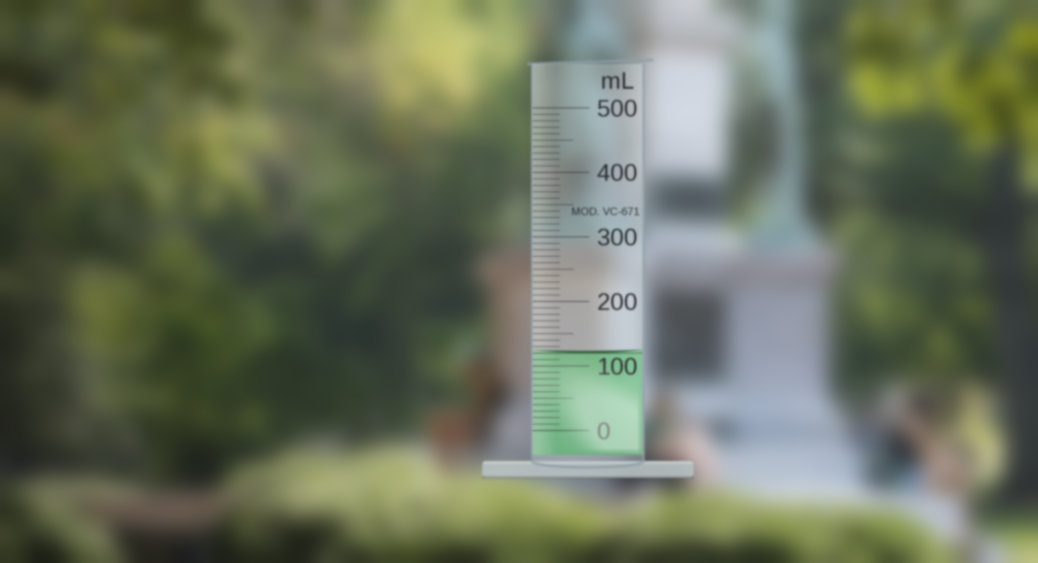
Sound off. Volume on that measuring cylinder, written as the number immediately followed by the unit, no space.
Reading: 120mL
